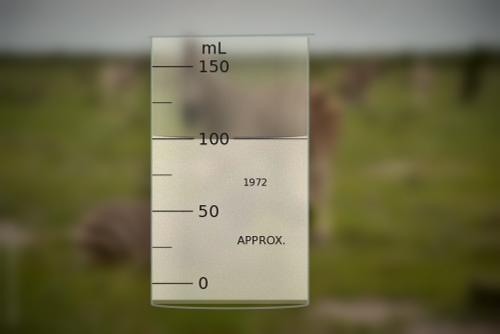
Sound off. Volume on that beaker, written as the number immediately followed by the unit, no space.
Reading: 100mL
